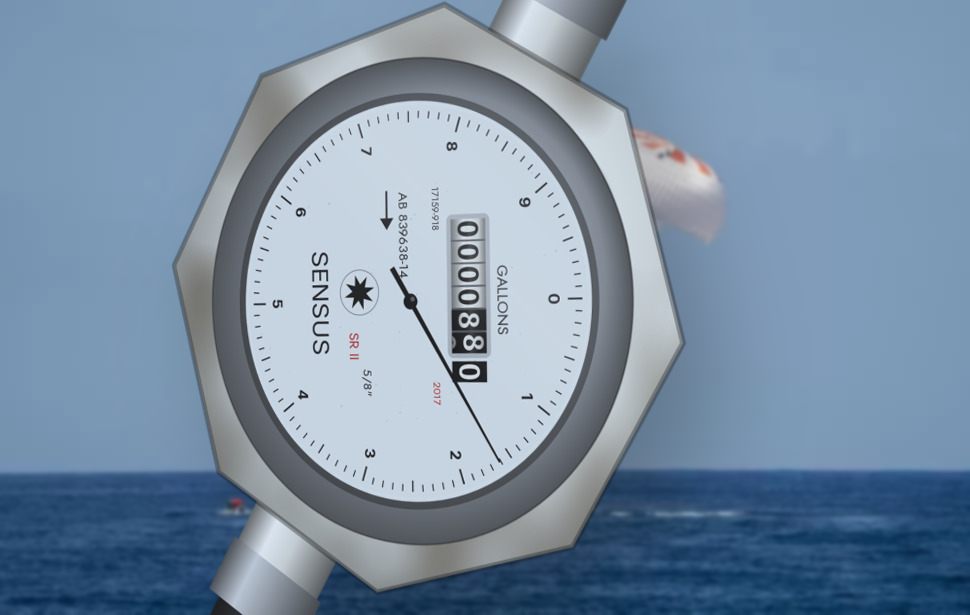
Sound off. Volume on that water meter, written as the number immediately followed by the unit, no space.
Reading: 881.6gal
